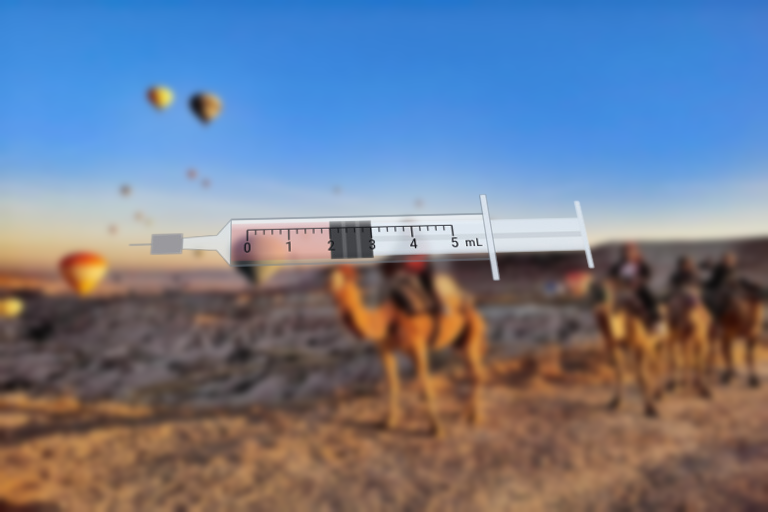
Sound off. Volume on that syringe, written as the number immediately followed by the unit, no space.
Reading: 2mL
